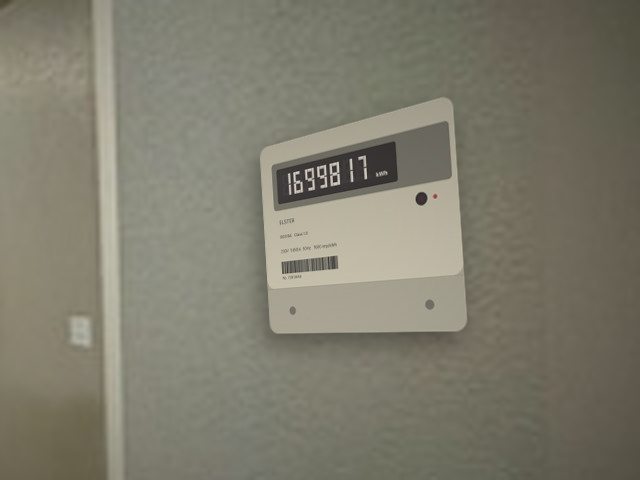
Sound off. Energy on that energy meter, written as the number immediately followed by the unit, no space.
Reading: 1699817kWh
